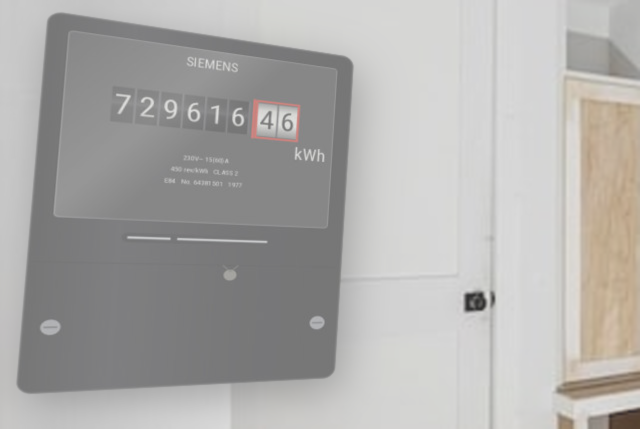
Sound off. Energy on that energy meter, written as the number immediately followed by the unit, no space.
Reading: 729616.46kWh
